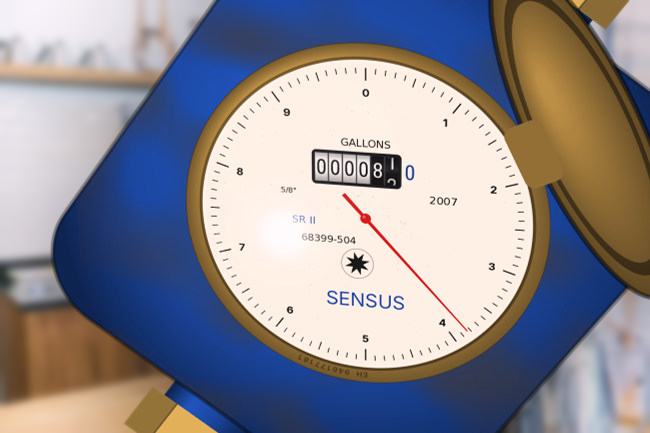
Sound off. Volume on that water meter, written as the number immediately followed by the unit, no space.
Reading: 813.8gal
